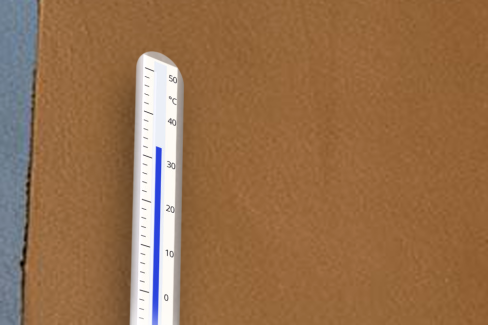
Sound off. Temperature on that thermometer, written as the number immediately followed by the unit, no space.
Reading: 33°C
